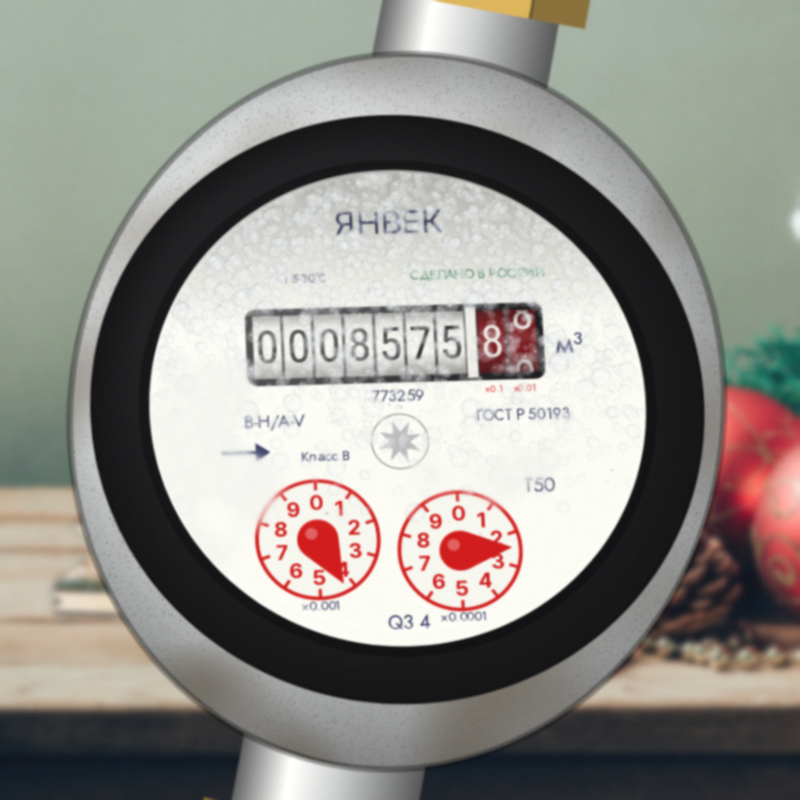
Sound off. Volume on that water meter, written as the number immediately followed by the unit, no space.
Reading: 8575.8842m³
